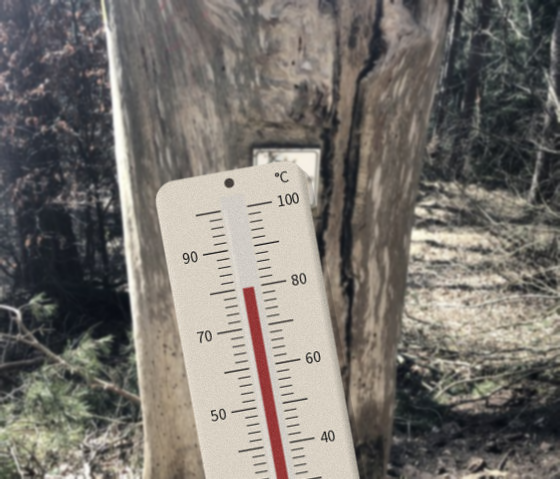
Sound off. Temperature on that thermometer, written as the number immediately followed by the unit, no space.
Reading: 80°C
